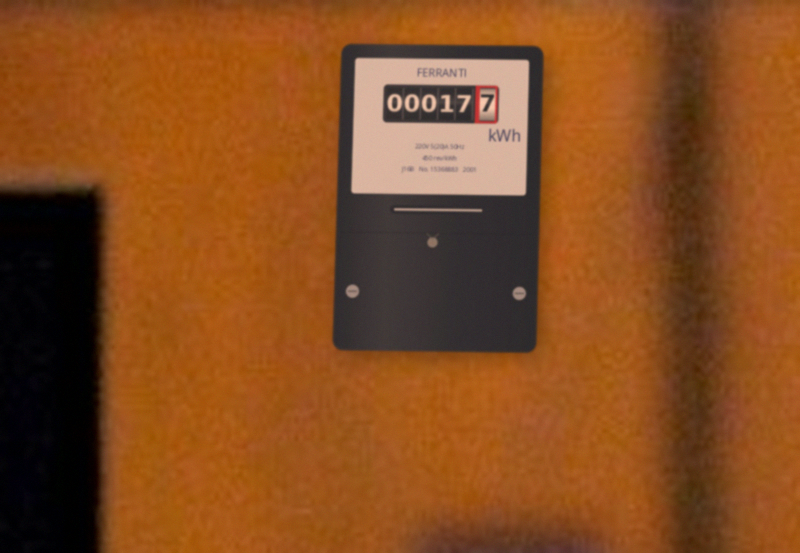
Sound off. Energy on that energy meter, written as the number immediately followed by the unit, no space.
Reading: 17.7kWh
